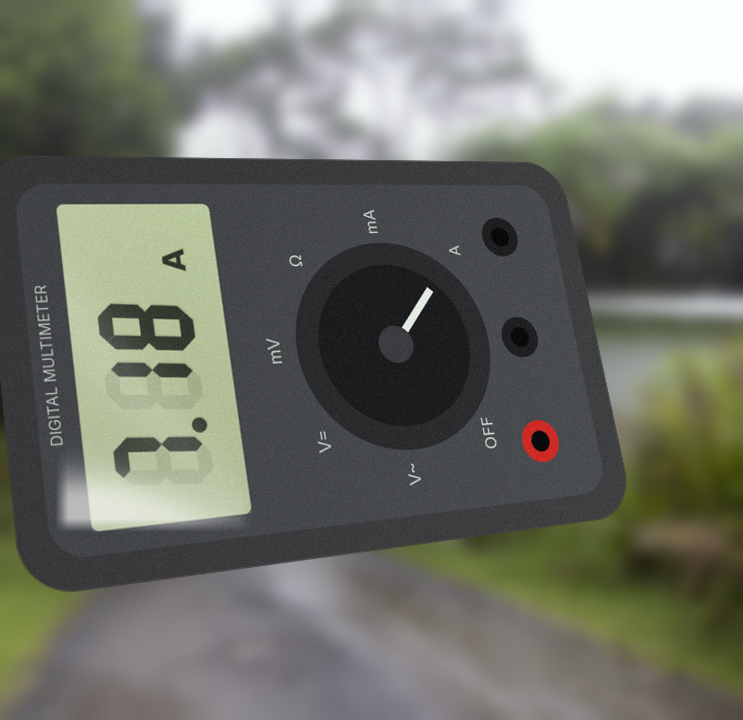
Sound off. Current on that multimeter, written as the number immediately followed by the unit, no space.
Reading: 7.18A
